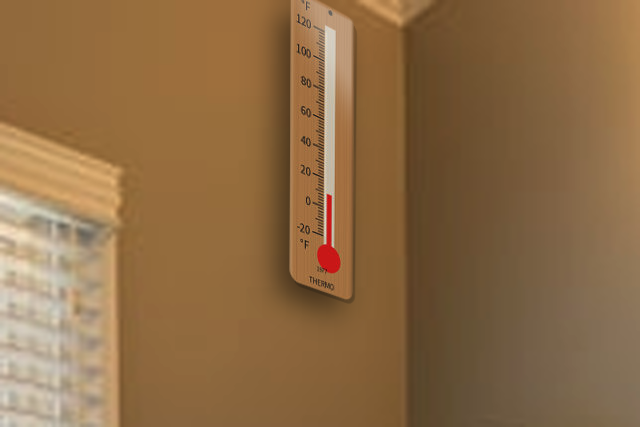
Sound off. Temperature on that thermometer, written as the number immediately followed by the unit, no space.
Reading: 10°F
